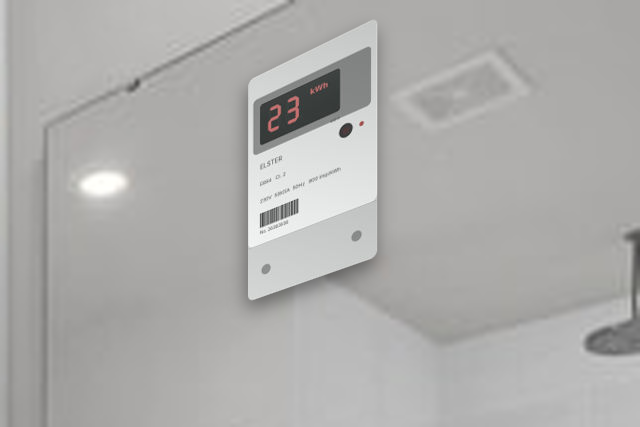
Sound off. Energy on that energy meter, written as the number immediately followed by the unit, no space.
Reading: 23kWh
